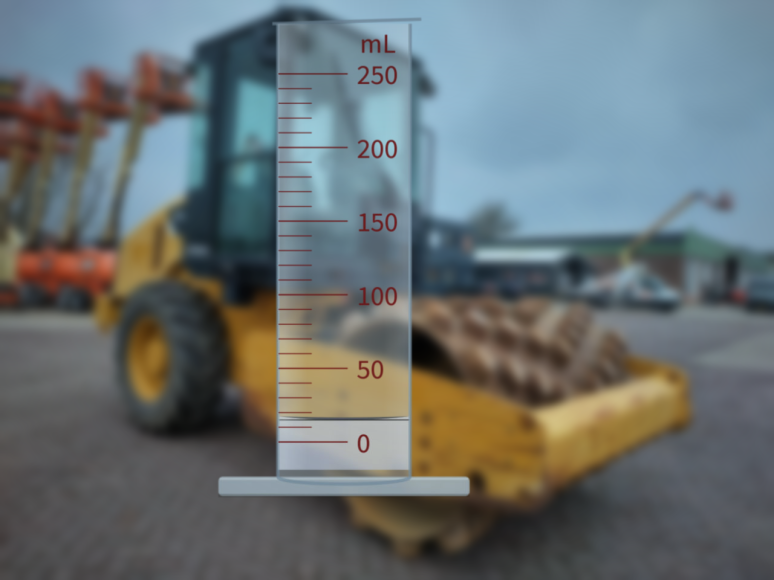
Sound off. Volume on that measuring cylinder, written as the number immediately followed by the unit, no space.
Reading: 15mL
